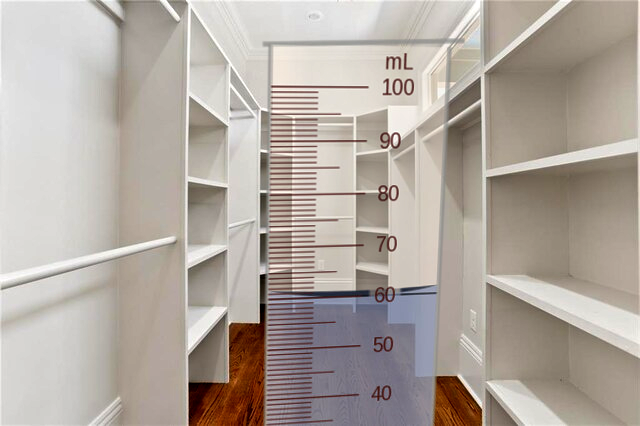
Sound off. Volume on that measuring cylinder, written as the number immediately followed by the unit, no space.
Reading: 60mL
